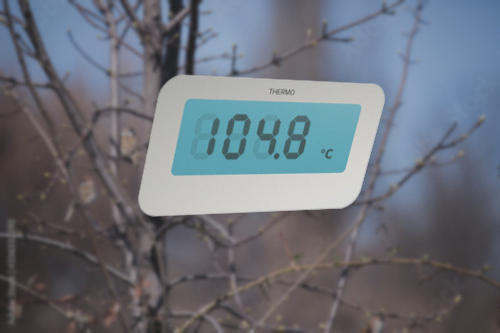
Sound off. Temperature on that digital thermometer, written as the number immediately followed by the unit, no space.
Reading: 104.8°C
